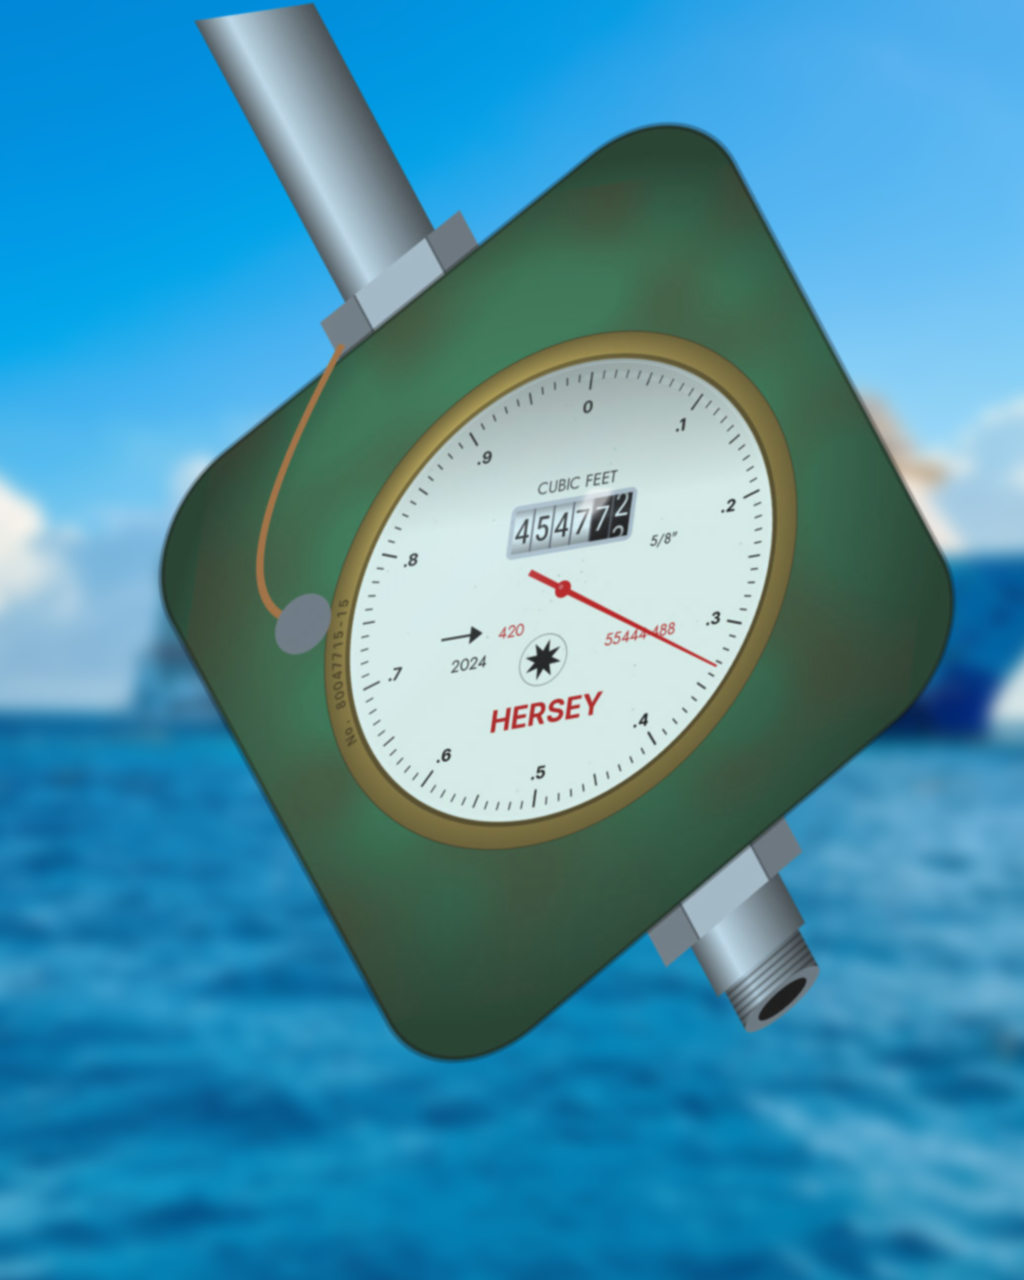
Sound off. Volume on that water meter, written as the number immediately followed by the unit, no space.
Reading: 454772.33ft³
